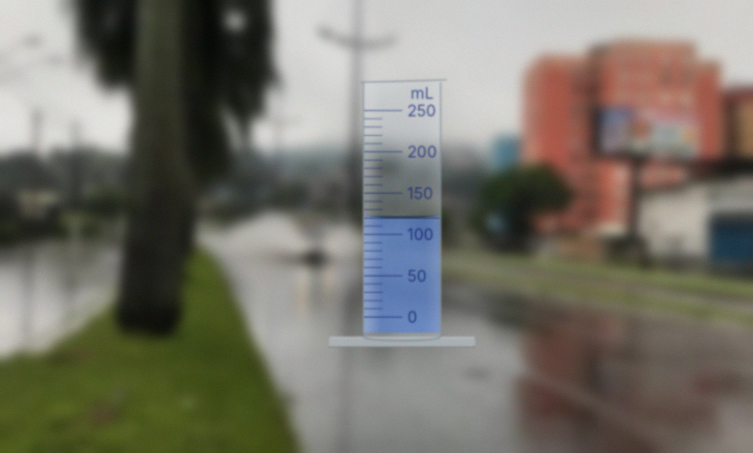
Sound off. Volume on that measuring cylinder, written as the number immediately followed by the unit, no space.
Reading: 120mL
